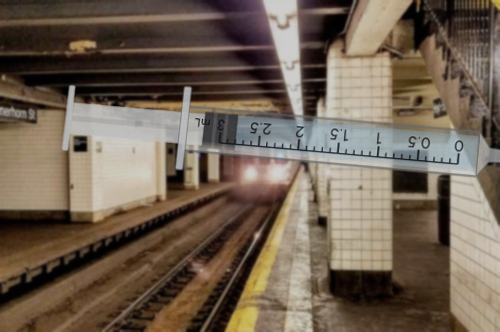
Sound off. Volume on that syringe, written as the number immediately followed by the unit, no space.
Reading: 2.8mL
